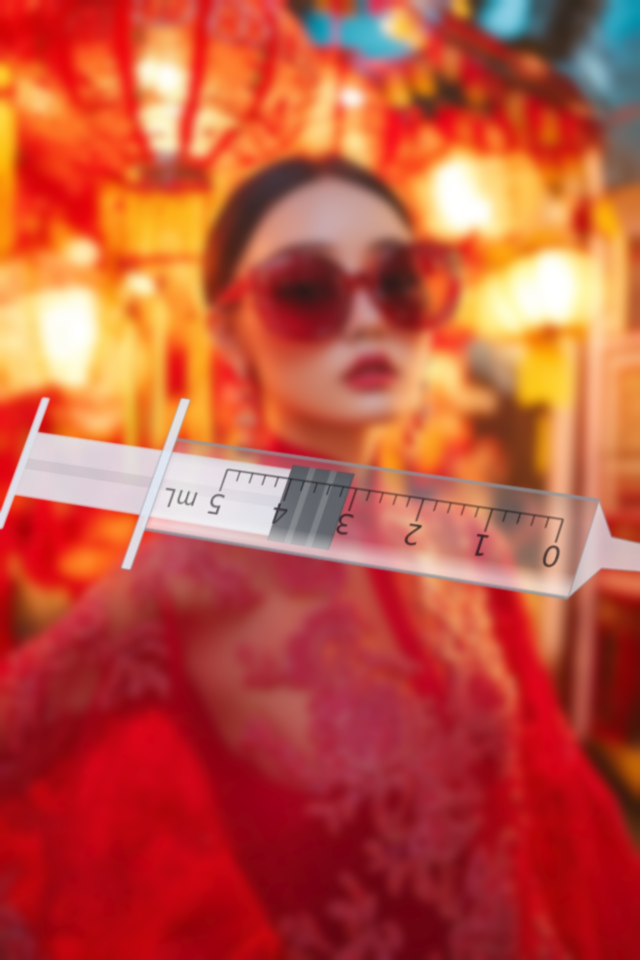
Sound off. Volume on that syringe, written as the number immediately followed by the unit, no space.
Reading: 3.1mL
